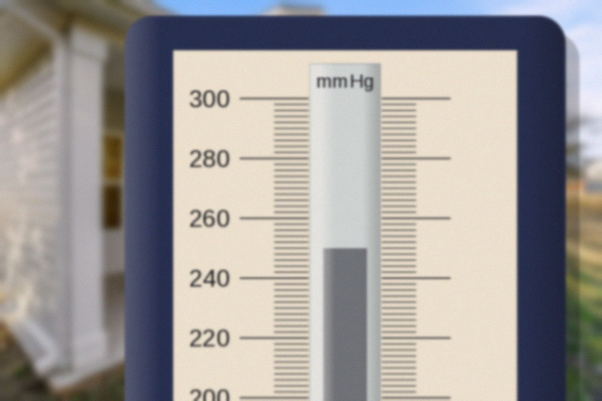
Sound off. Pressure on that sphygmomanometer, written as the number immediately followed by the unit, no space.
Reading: 250mmHg
